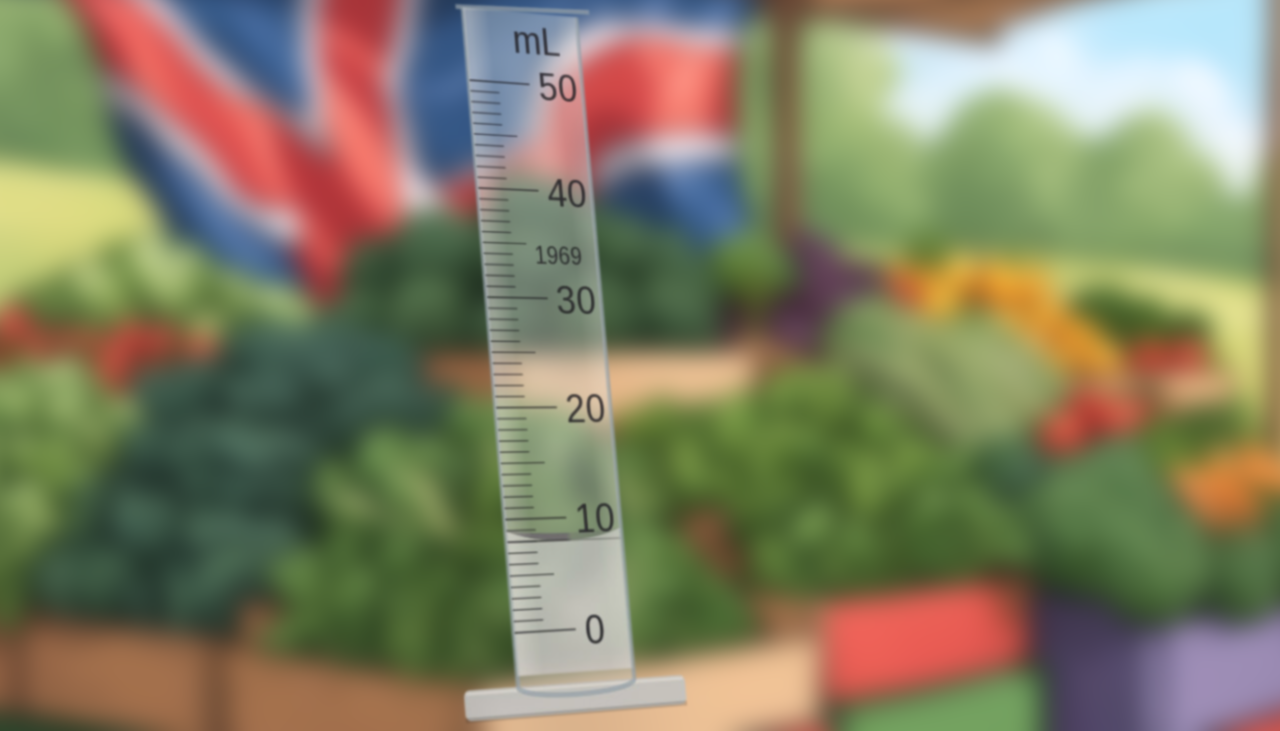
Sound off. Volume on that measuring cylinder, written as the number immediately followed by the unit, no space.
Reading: 8mL
